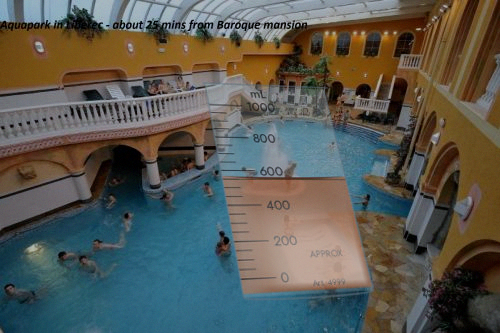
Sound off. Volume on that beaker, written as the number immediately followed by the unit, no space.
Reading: 550mL
